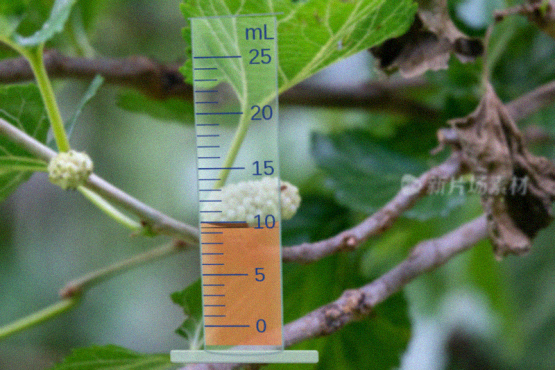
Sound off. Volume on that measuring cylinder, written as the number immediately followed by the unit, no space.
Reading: 9.5mL
